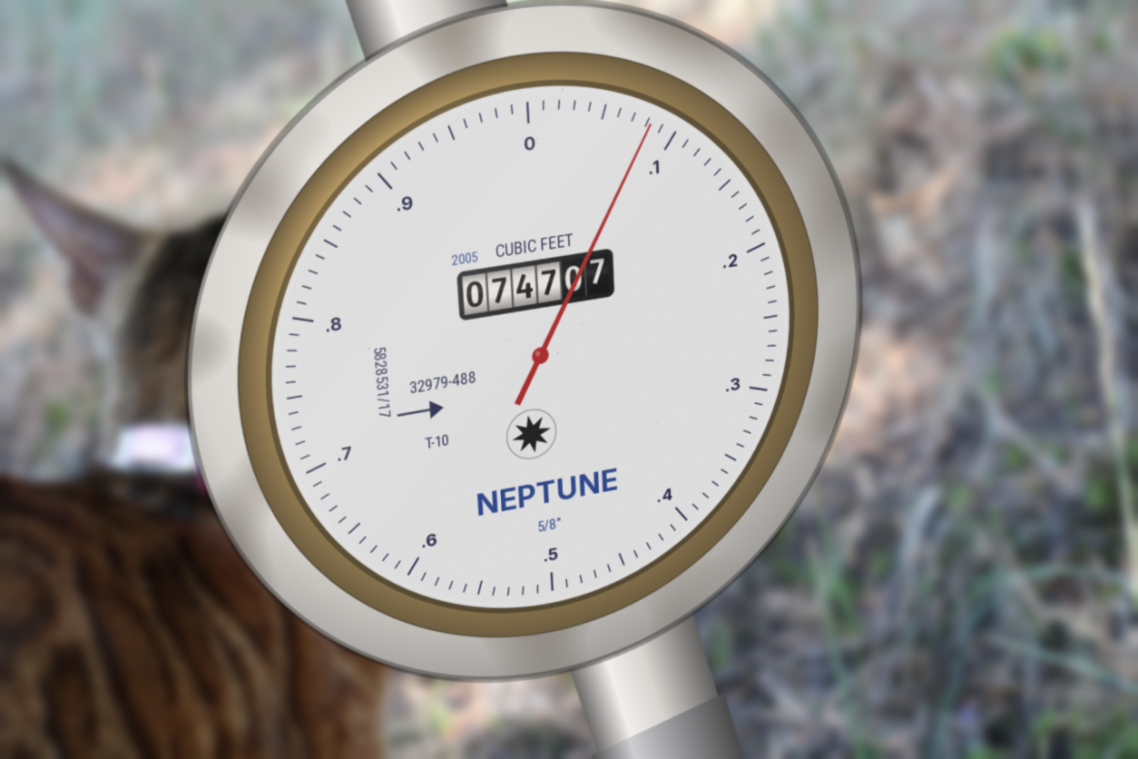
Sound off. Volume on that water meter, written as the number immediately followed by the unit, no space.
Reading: 74707.08ft³
